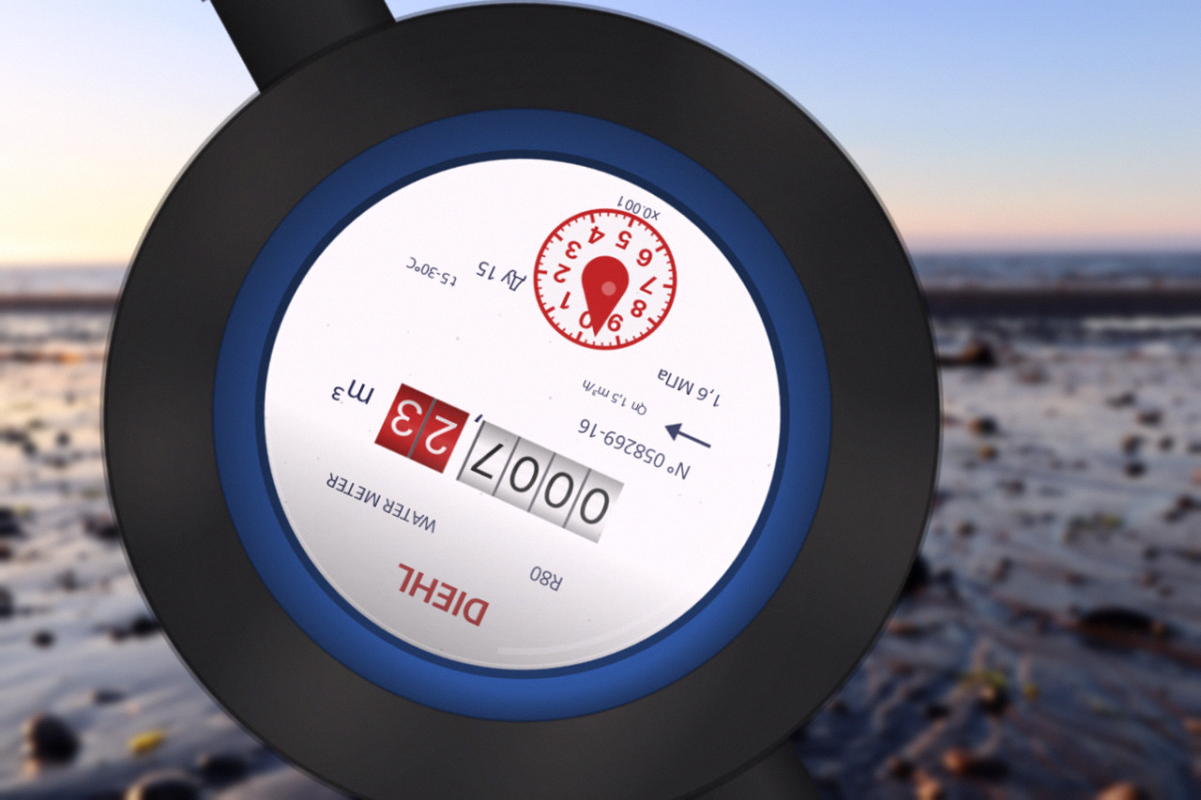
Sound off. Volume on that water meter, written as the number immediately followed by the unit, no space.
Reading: 7.229m³
